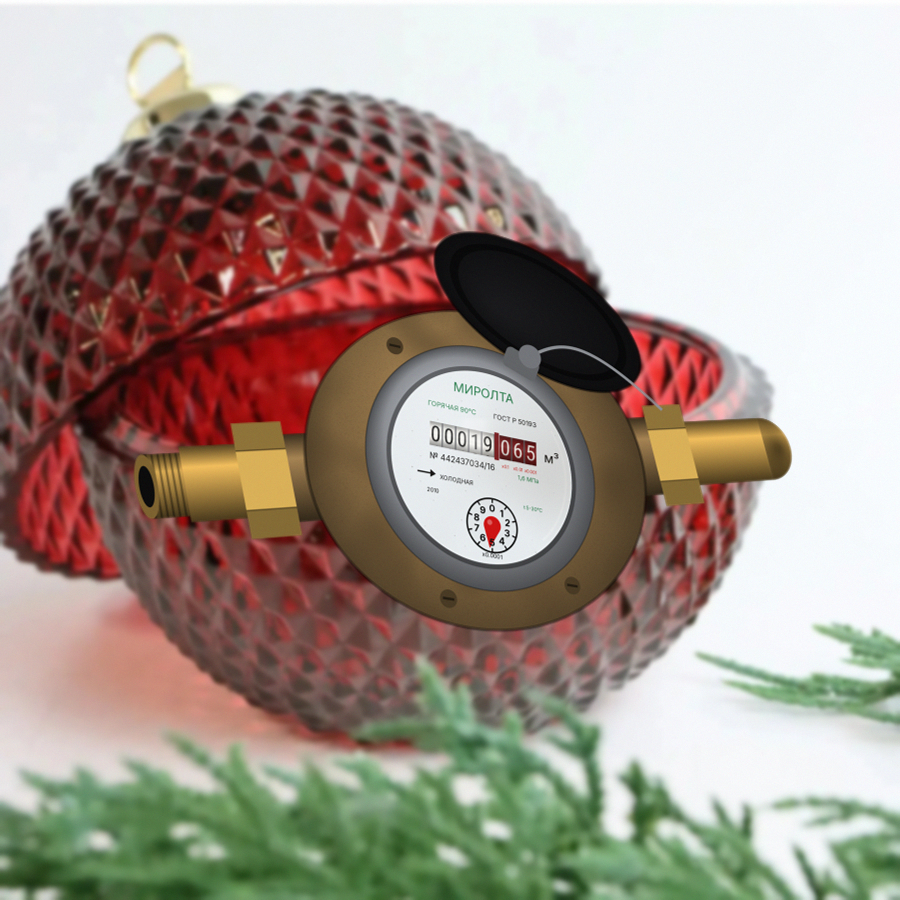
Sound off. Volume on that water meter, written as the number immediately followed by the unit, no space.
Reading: 19.0655m³
